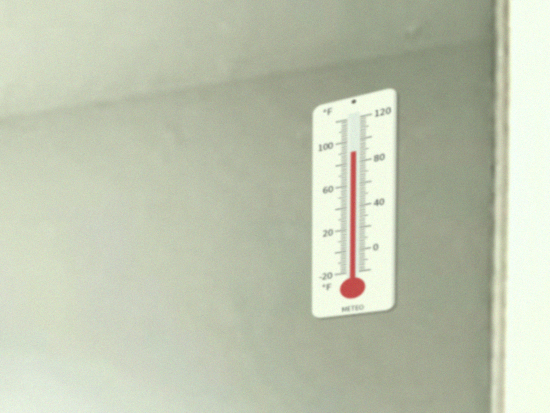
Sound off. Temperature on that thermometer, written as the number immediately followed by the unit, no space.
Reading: 90°F
